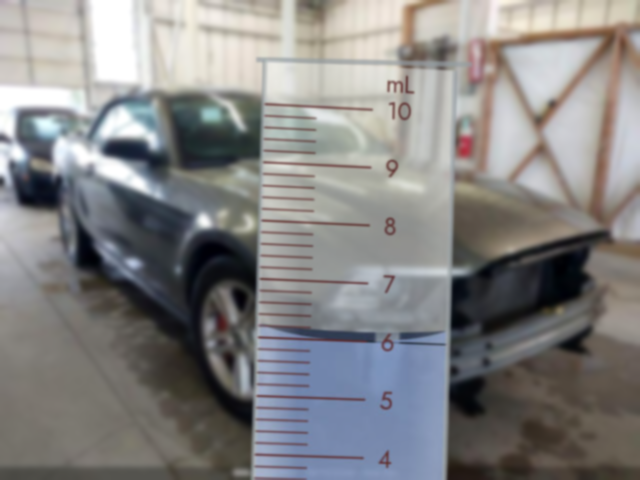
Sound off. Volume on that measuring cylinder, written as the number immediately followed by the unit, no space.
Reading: 6mL
